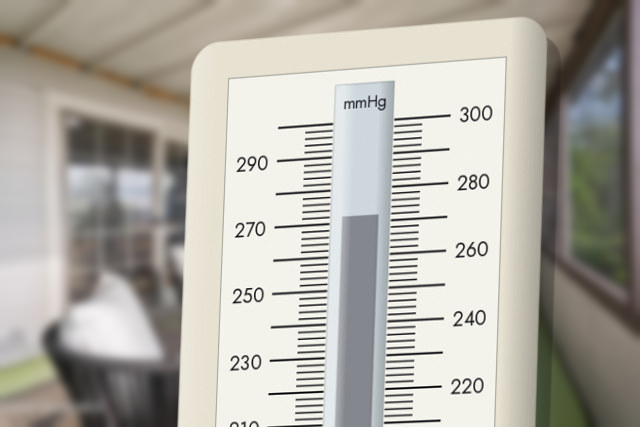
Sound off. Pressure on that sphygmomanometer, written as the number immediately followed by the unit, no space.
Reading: 272mmHg
